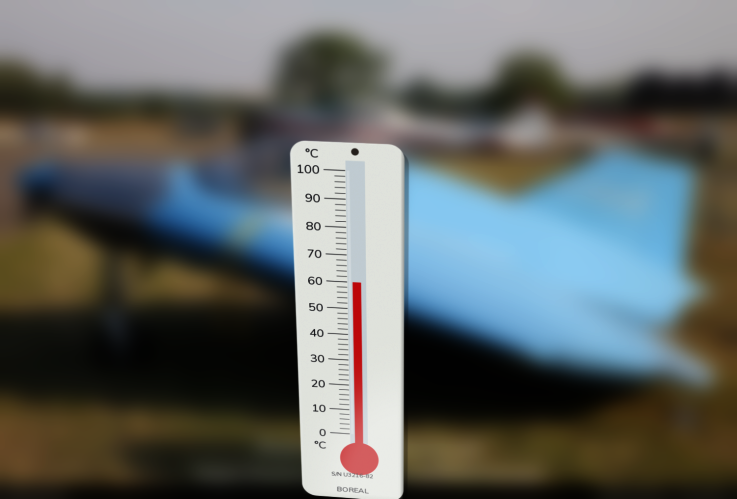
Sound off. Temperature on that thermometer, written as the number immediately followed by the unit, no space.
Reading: 60°C
